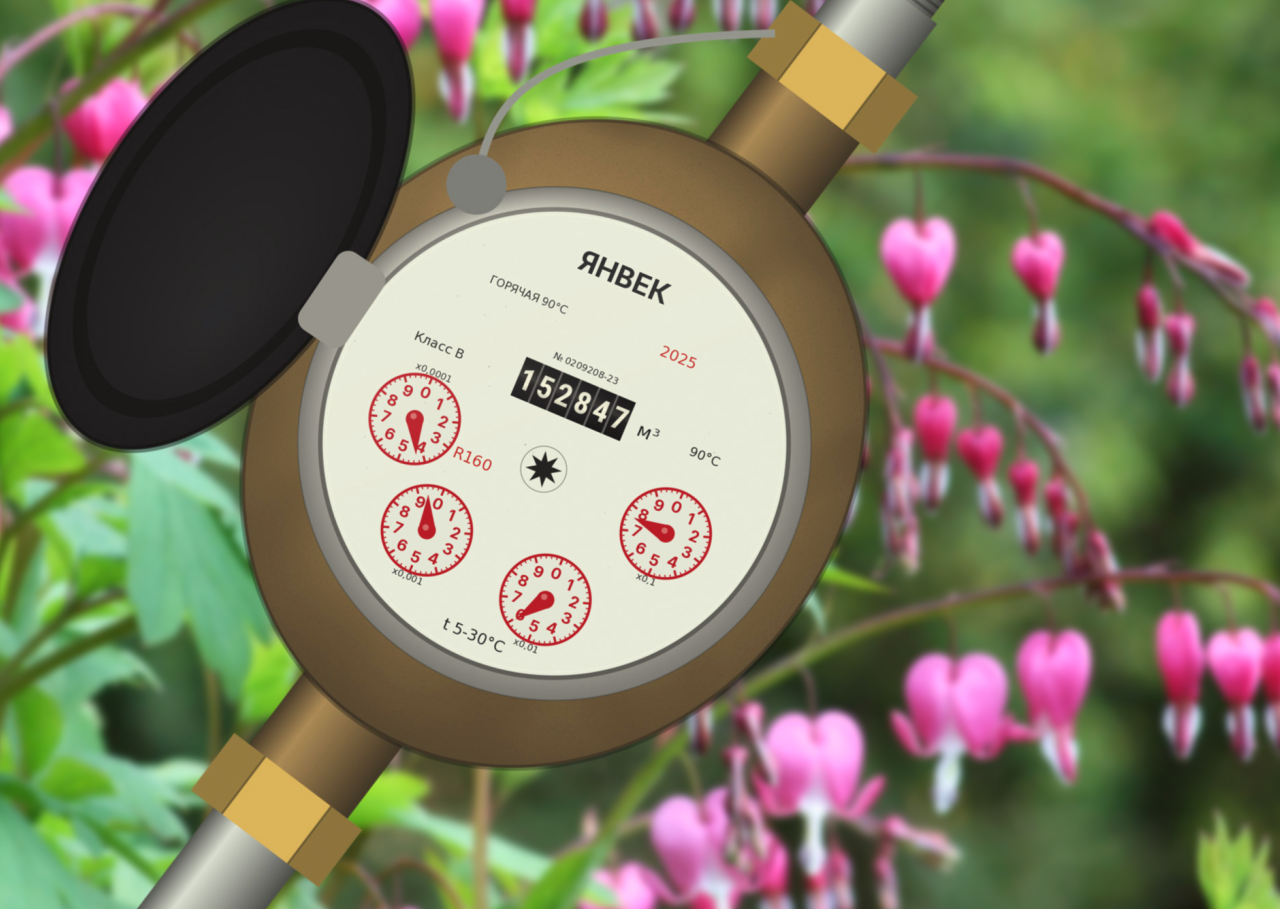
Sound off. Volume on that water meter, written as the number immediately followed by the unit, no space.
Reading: 152847.7594m³
